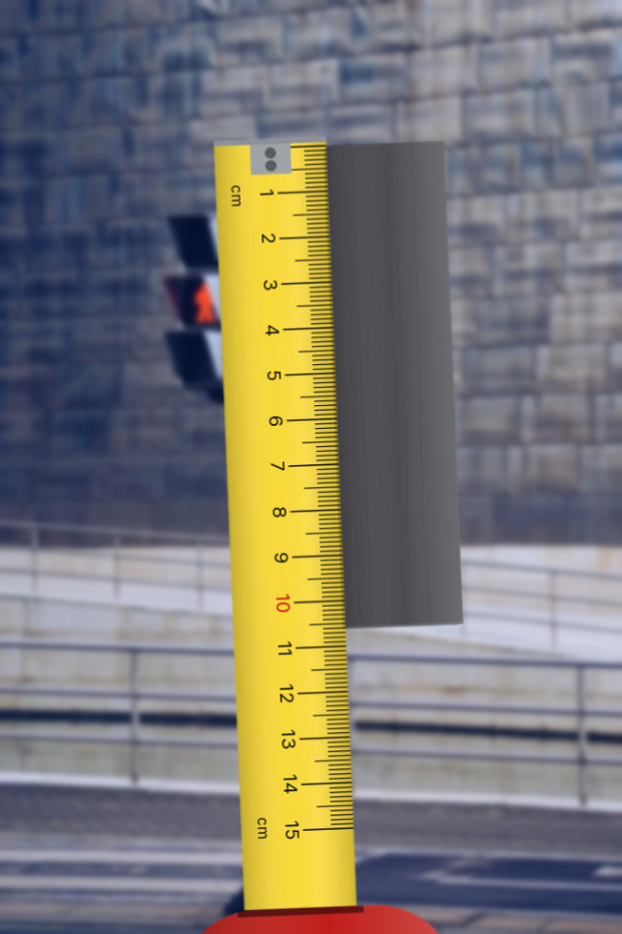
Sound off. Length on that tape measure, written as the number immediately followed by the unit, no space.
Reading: 10.6cm
